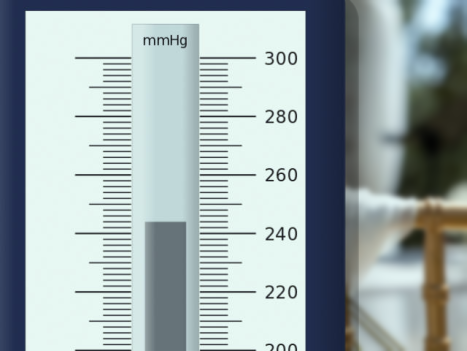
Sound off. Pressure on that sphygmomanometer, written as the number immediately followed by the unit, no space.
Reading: 244mmHg
